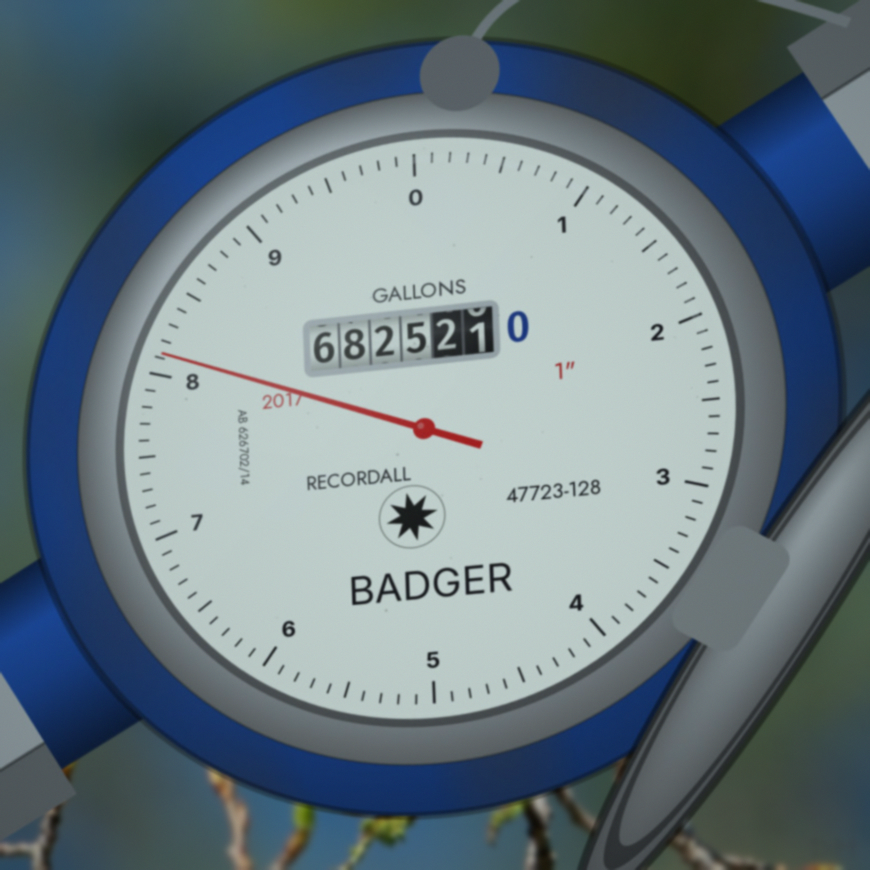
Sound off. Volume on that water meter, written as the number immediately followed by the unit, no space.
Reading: 6825208.1gal
